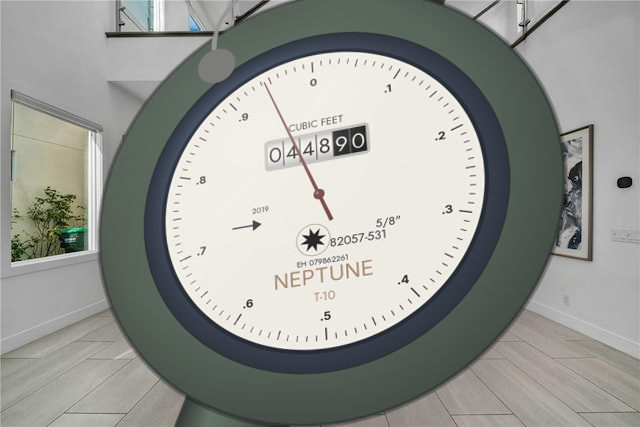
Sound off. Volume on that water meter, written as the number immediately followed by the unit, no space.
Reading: 44889.94ft³
